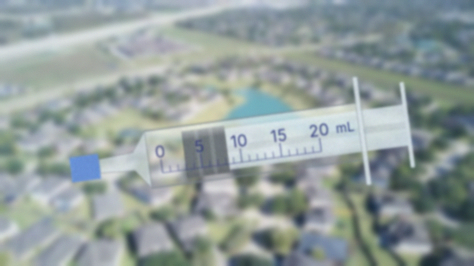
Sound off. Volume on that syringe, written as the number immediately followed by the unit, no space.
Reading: 3mL
